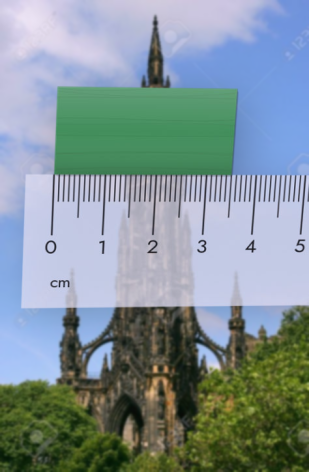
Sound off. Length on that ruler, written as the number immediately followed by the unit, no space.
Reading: 3.5cm
